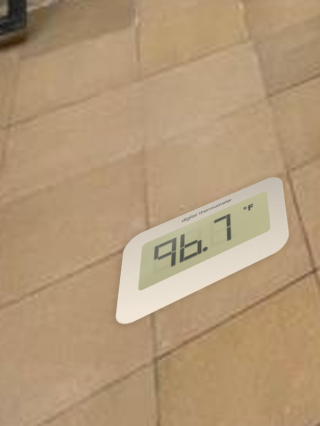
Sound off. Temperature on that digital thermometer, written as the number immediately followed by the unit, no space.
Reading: 96.7°F
